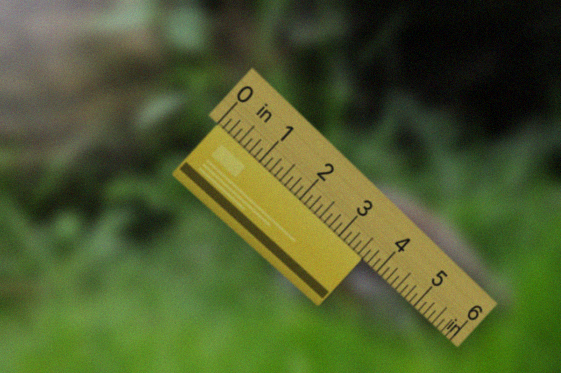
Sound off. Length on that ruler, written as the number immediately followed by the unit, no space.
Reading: 3.625in
